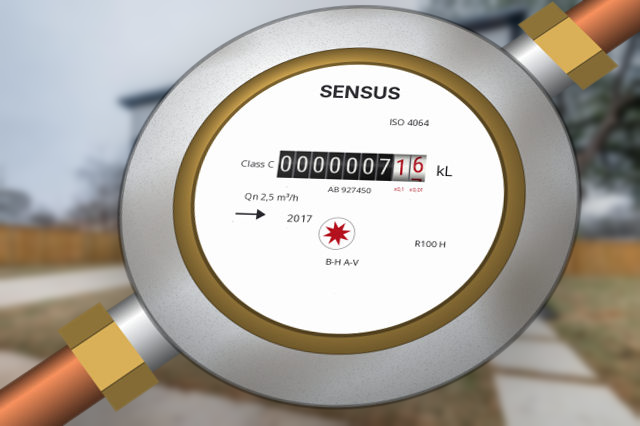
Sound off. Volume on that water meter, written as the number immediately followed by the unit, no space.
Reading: 7.16kL
